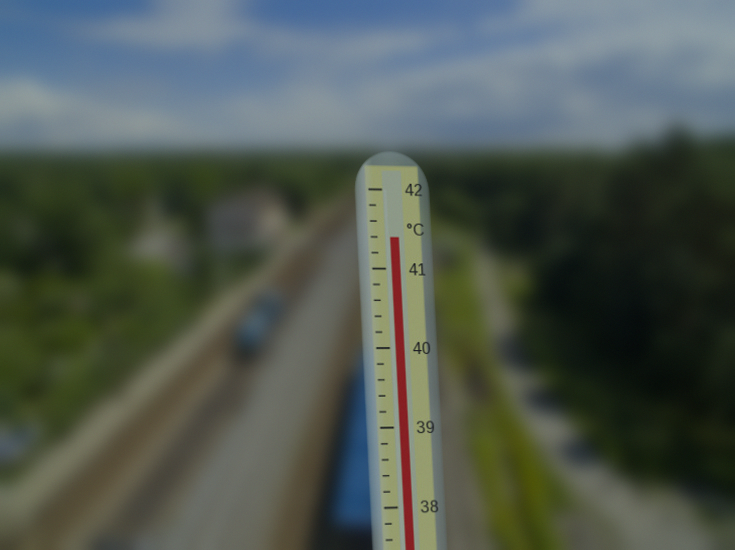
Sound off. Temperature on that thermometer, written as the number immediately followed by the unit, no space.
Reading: 41.4°C
